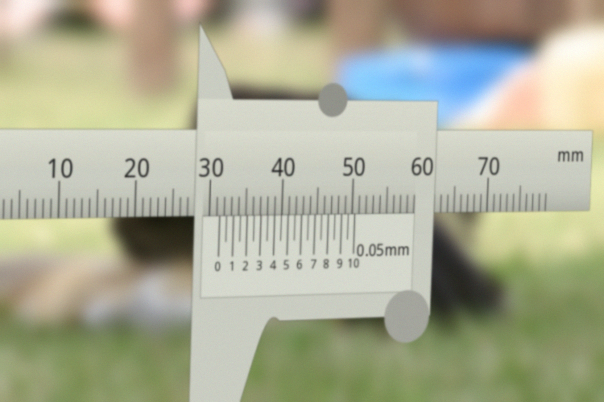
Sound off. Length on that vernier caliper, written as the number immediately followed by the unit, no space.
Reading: 31.4mm
